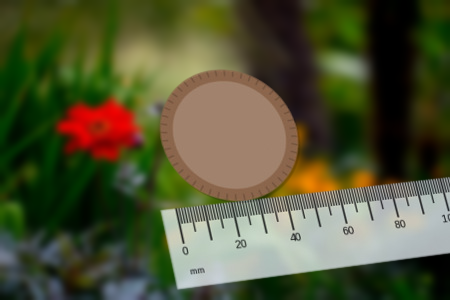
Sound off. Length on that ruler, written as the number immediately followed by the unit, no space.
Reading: 50mm
